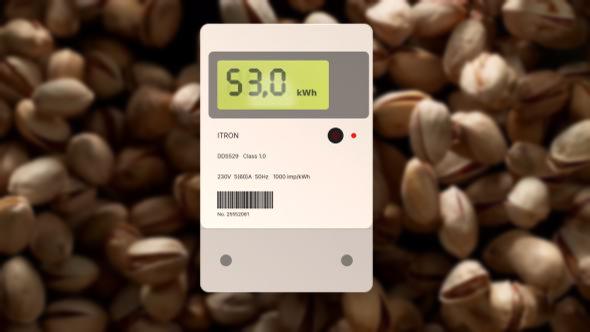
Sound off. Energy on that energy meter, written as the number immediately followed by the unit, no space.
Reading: 53.0kWh
